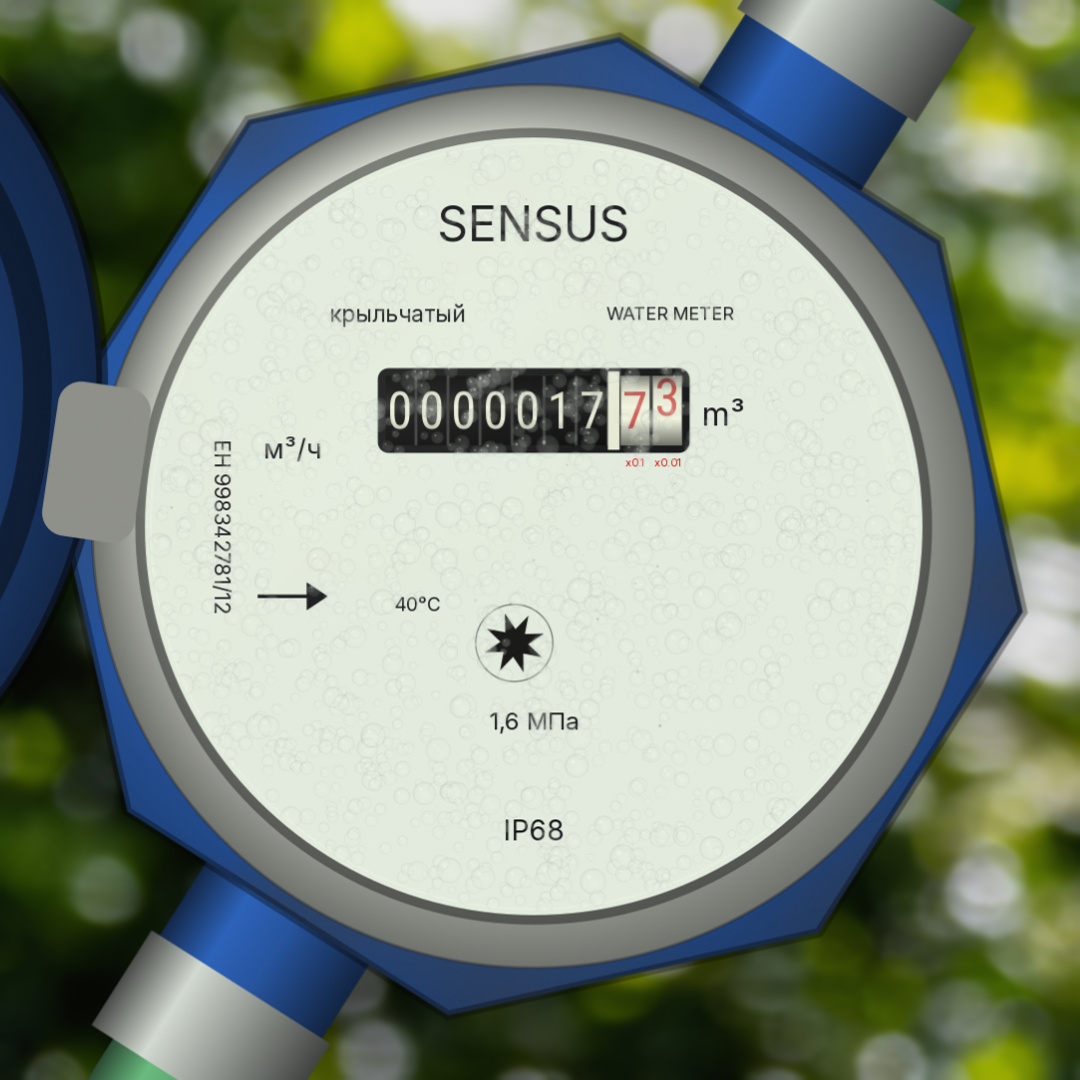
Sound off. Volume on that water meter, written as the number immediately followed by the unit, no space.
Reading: 17.73m³
